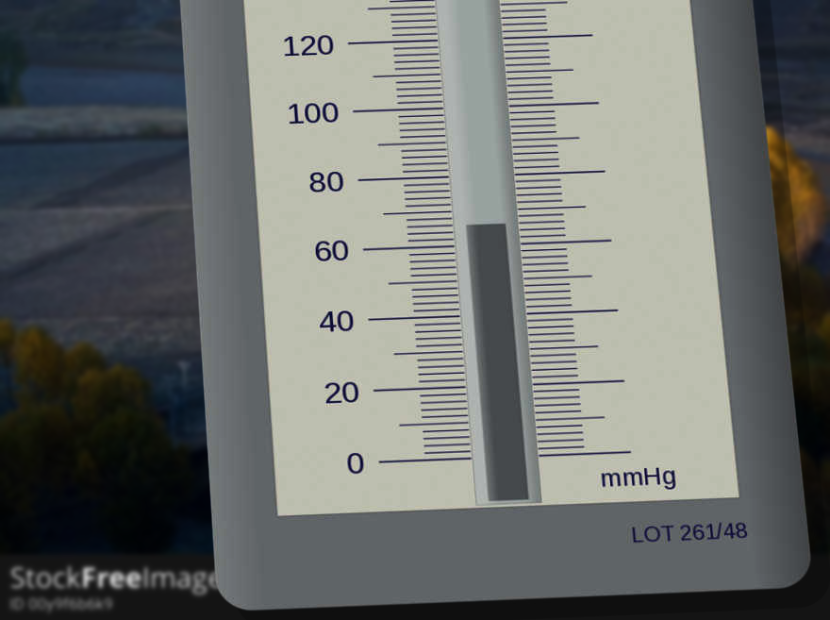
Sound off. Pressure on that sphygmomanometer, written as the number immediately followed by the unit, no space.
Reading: 66mmHg
